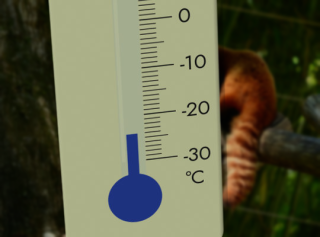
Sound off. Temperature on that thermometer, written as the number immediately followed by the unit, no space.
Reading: -24°C
